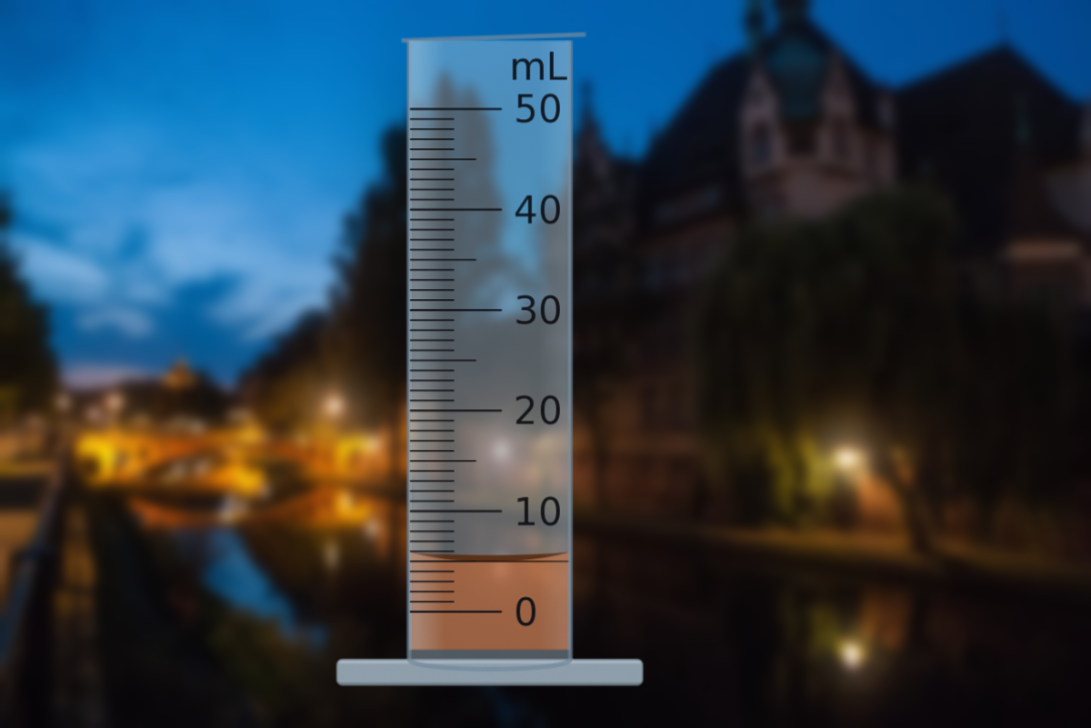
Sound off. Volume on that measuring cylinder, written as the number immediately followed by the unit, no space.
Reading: 5mL
